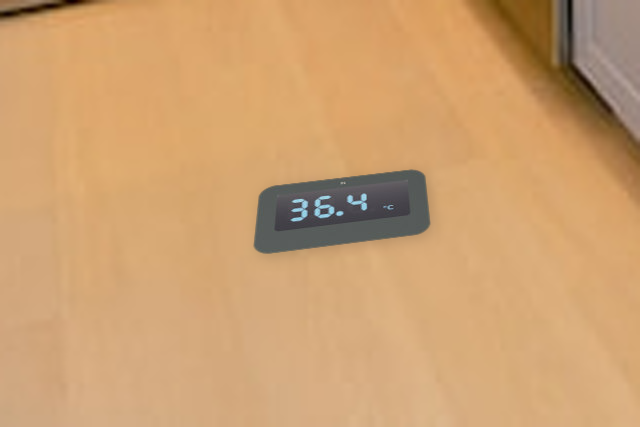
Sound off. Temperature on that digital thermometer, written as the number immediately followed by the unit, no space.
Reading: 36.4°C
